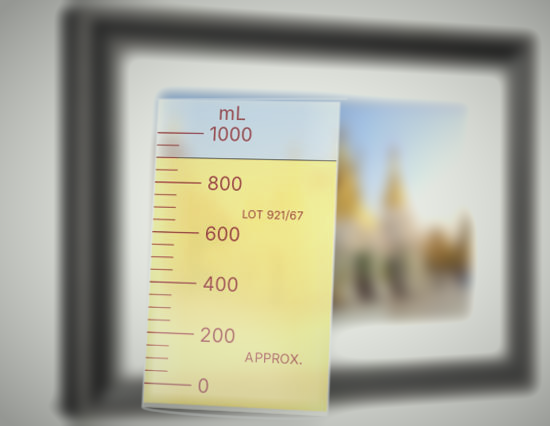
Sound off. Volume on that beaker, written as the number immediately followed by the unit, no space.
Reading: 900mL
